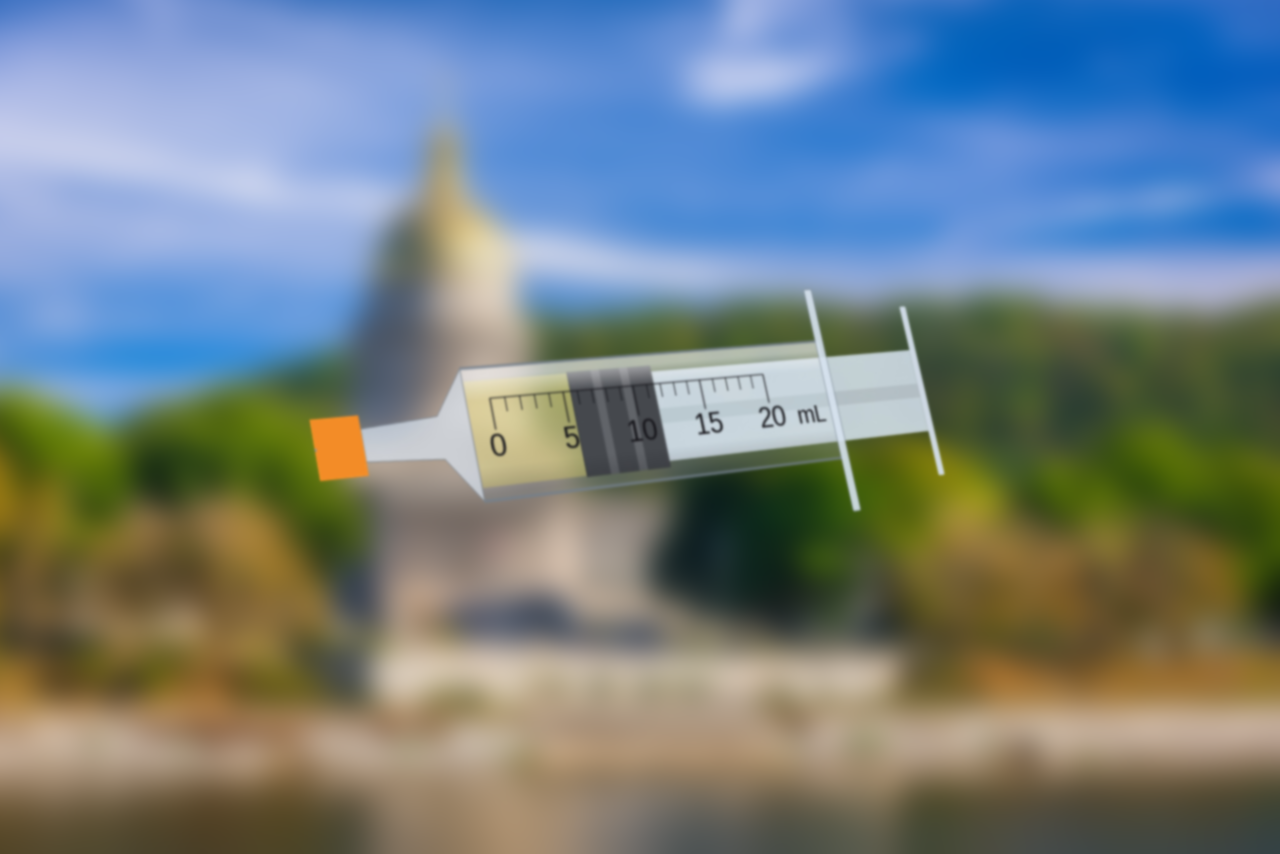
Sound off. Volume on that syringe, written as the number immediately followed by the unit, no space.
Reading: 5.5mL
